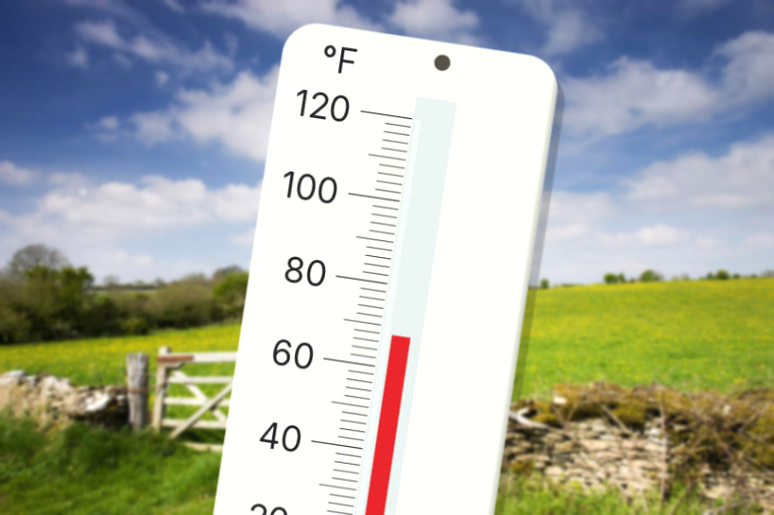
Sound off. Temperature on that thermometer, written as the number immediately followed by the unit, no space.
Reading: 68°F
